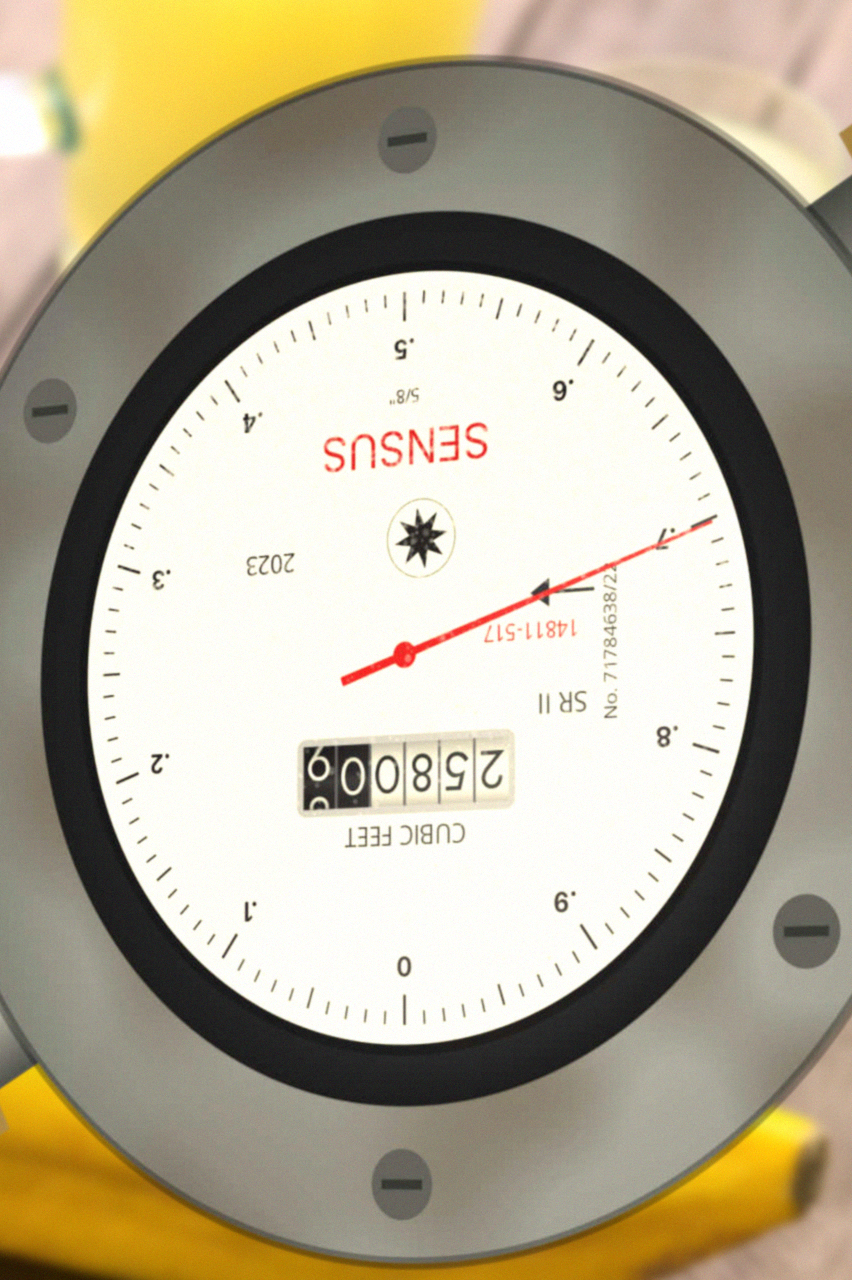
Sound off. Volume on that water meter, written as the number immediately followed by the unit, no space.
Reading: 258008.70ft³
